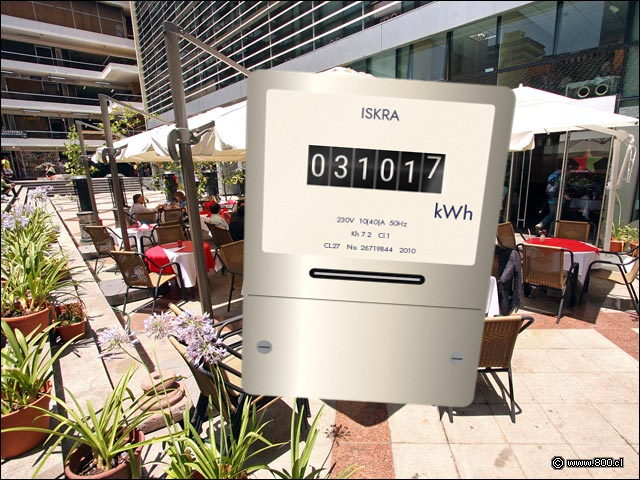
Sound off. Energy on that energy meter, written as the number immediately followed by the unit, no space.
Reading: 31017kWh
